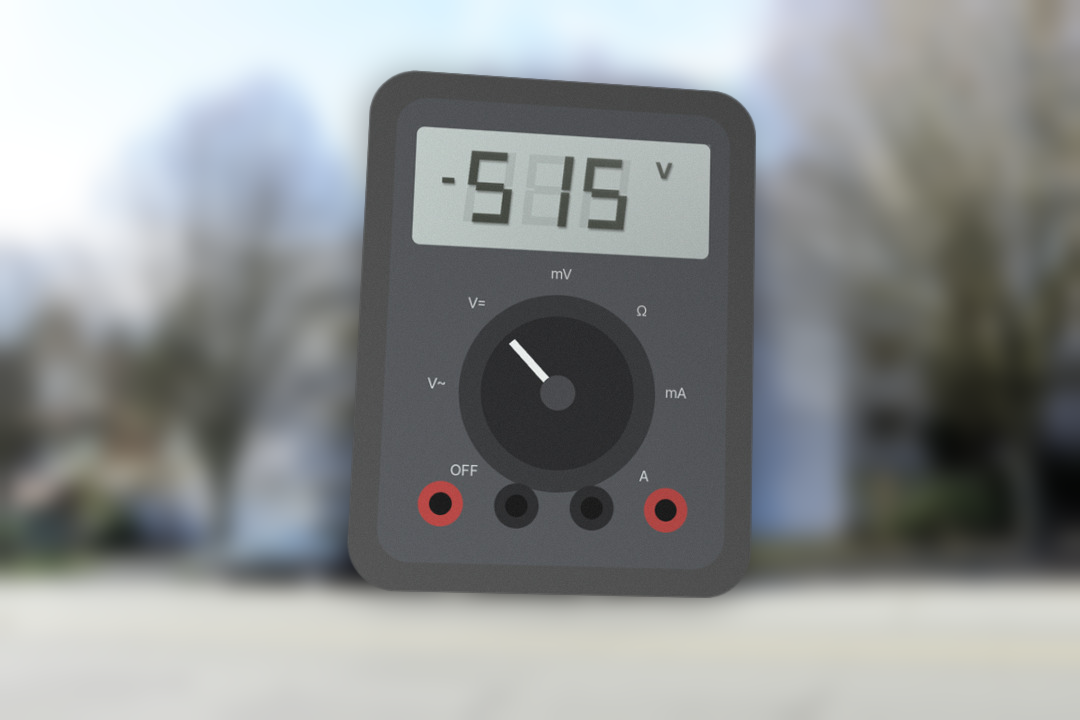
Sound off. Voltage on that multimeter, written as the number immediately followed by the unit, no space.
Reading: -515V
